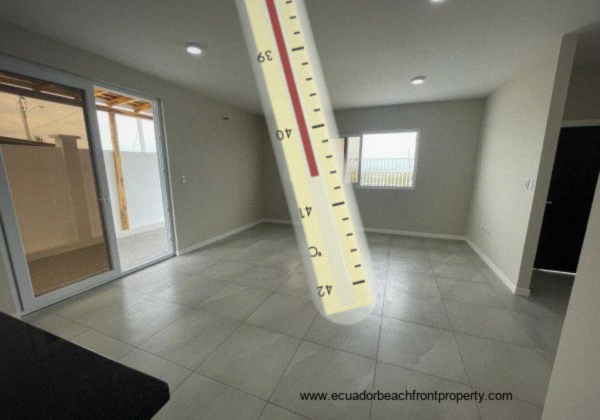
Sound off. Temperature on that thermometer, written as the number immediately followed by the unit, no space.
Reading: 40.6°C
